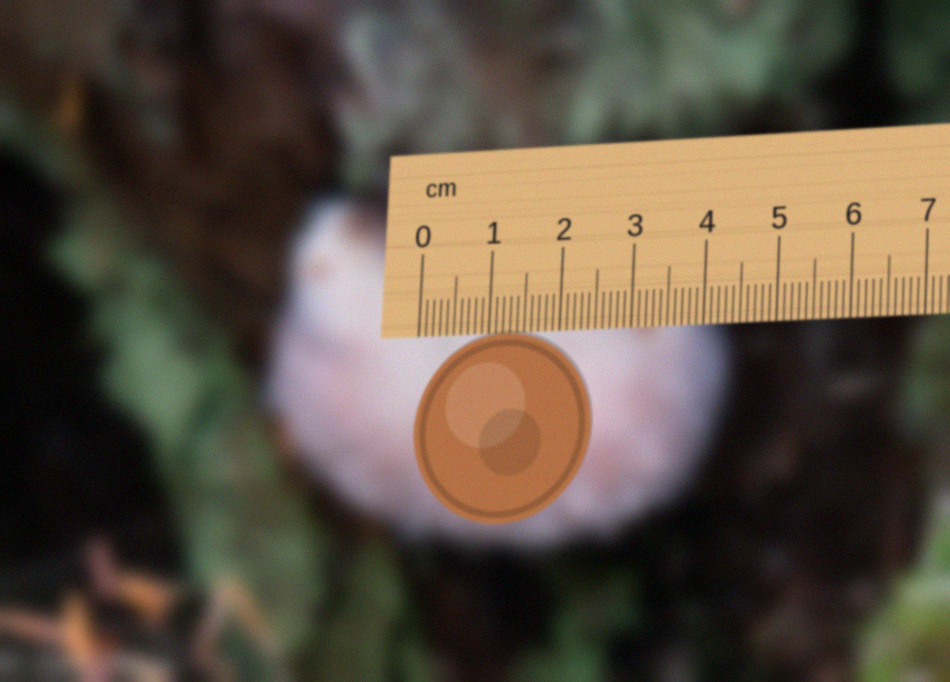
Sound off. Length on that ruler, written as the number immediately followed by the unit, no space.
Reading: 2.5cm
